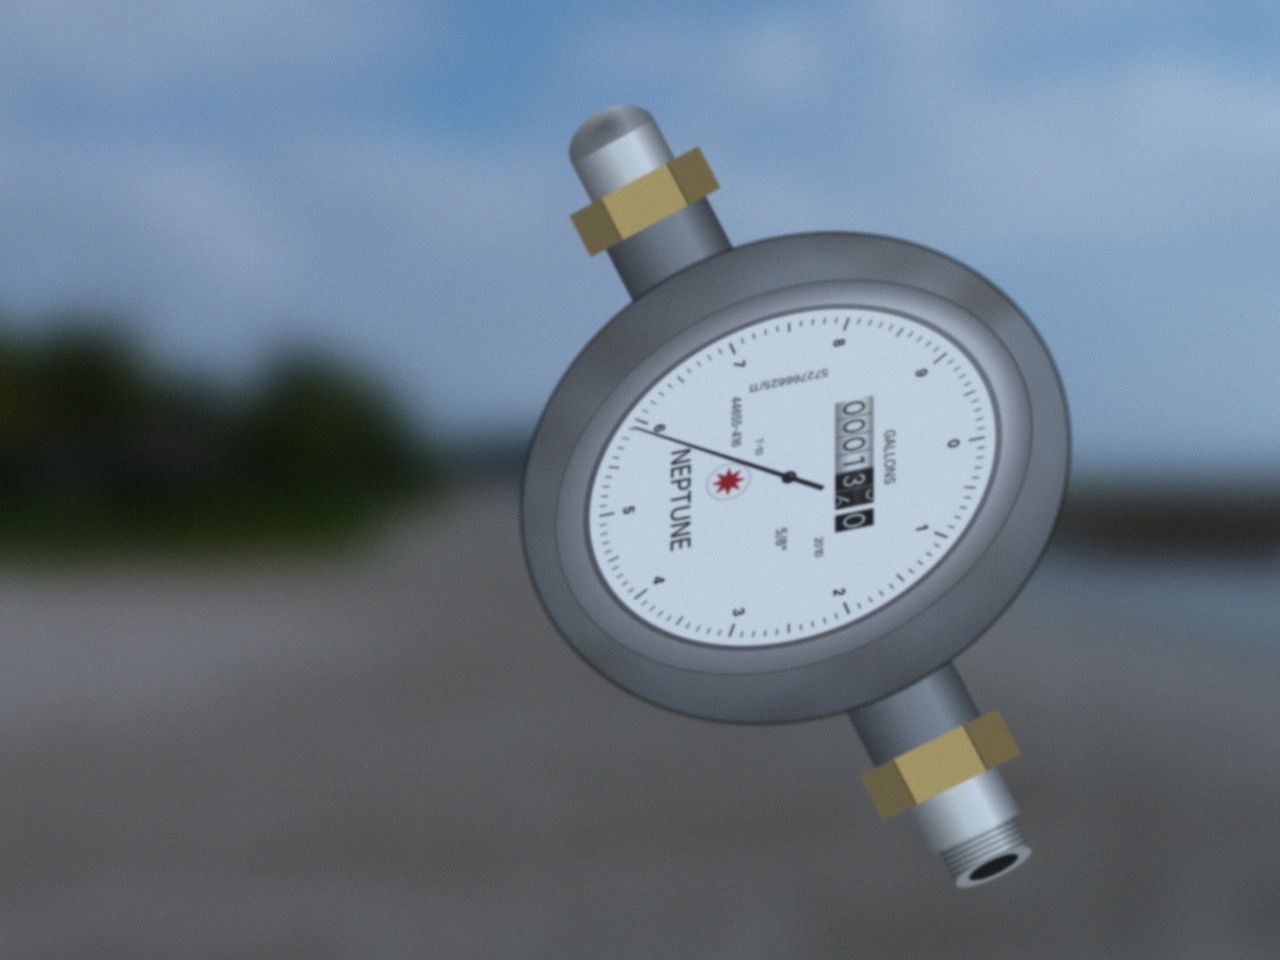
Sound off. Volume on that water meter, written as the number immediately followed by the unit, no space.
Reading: 1355.9gal
